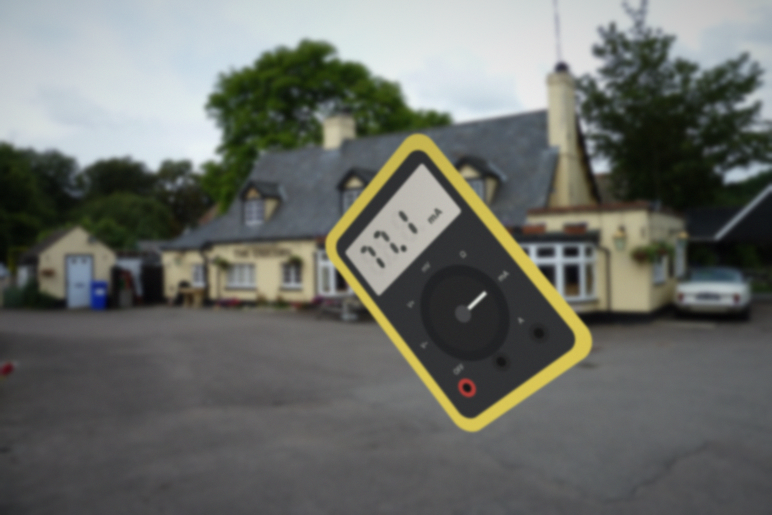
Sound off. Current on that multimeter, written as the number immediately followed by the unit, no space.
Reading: 77.1mA
